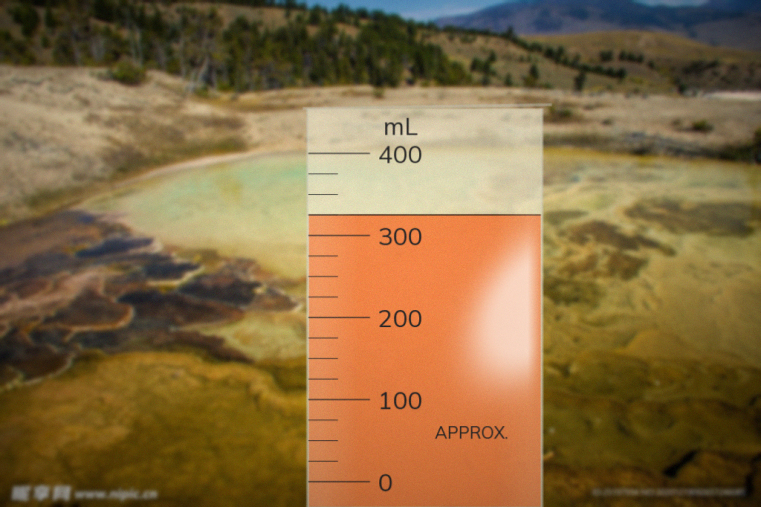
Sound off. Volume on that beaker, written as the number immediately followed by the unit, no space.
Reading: 325mL
